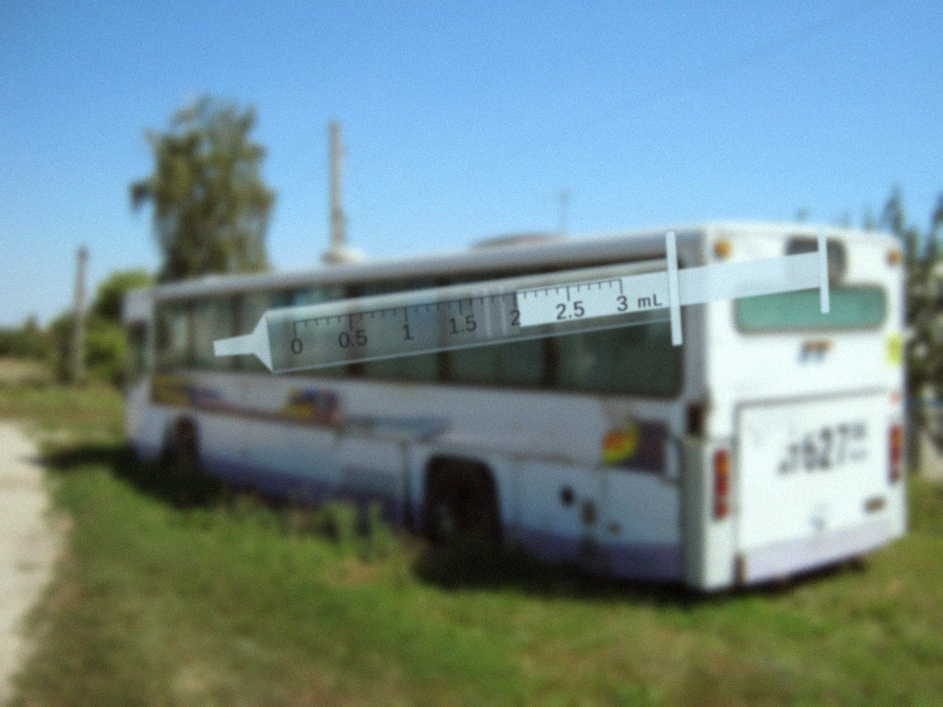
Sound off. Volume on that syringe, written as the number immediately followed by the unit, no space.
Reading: 1.6mL
